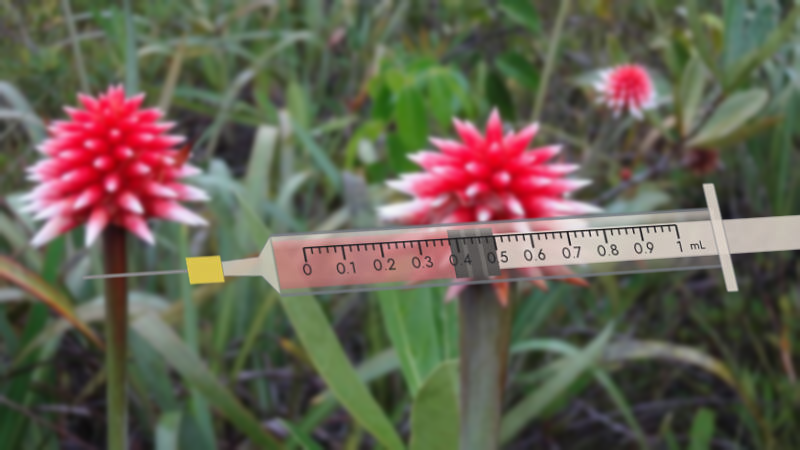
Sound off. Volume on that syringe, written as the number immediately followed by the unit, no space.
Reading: 0.38mL
